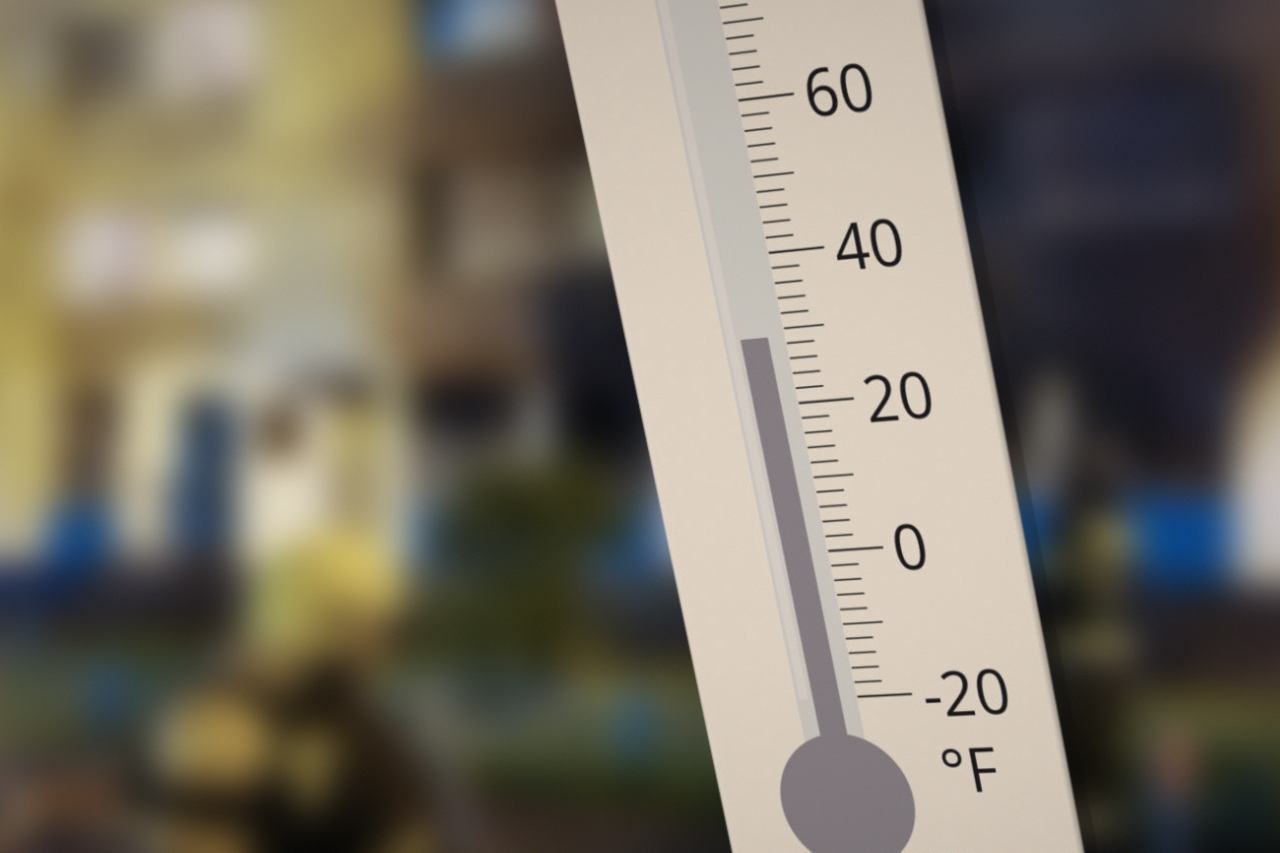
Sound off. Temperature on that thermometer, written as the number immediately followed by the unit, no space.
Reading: 29°F
